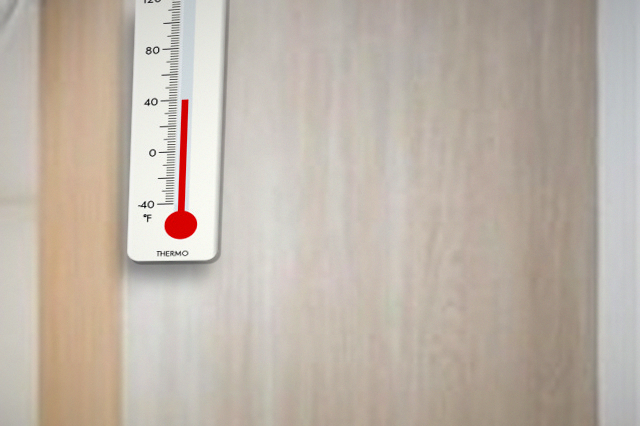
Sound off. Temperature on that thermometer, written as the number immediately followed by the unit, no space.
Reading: 40°F
